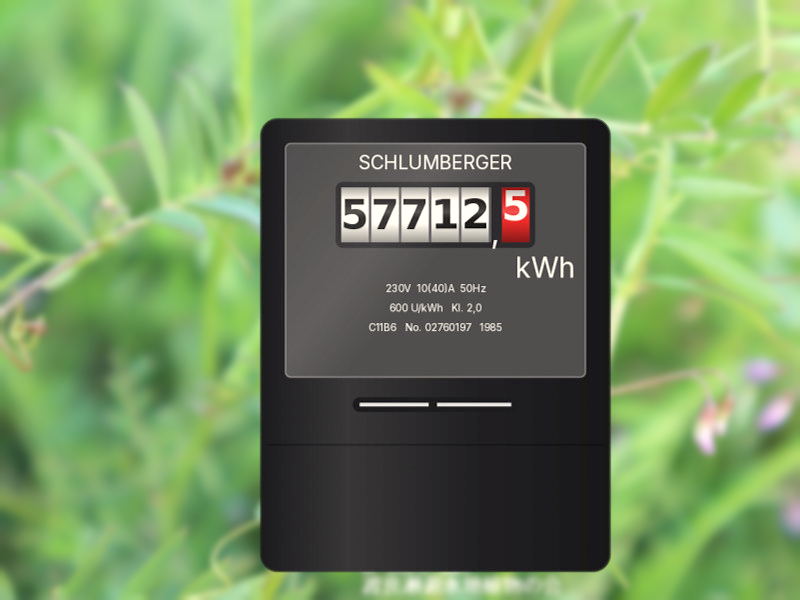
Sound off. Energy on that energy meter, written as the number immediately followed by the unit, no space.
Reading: 57712.5kWh
